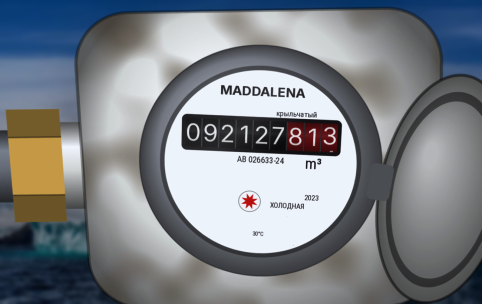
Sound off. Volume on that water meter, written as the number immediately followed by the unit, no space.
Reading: 92127.813m³
